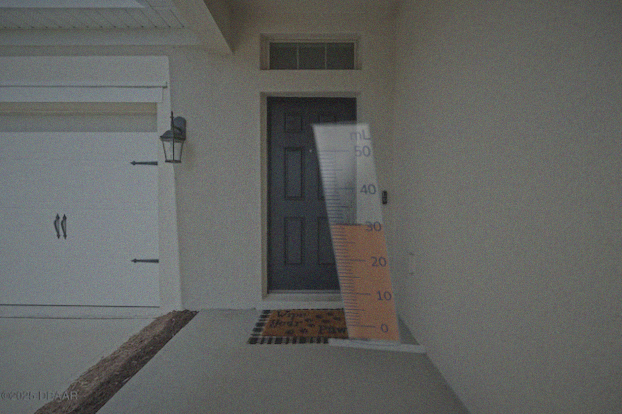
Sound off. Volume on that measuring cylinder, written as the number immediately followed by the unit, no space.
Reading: 30mL
